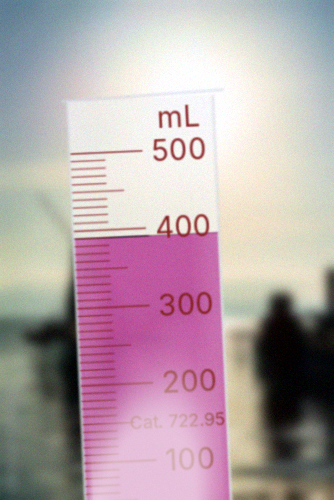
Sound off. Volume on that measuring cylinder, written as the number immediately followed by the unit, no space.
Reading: 390mL
